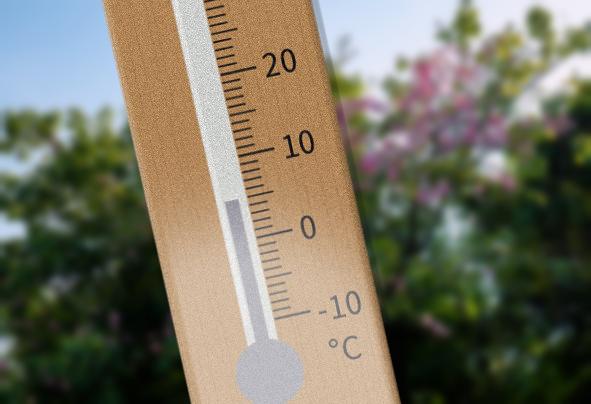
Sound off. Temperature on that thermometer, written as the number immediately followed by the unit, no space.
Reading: 5°C
